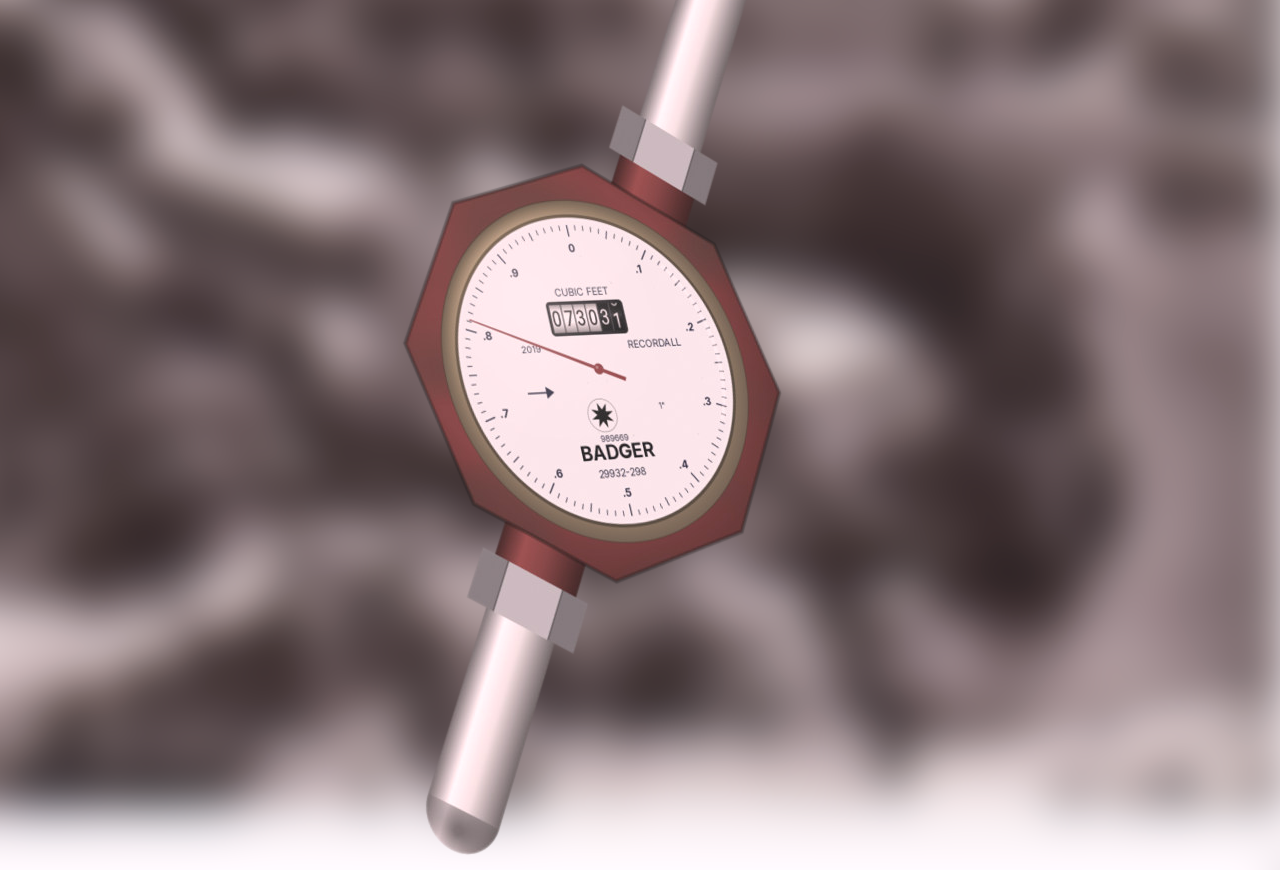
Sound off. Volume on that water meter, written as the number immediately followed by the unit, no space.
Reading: 73030.81ft³
